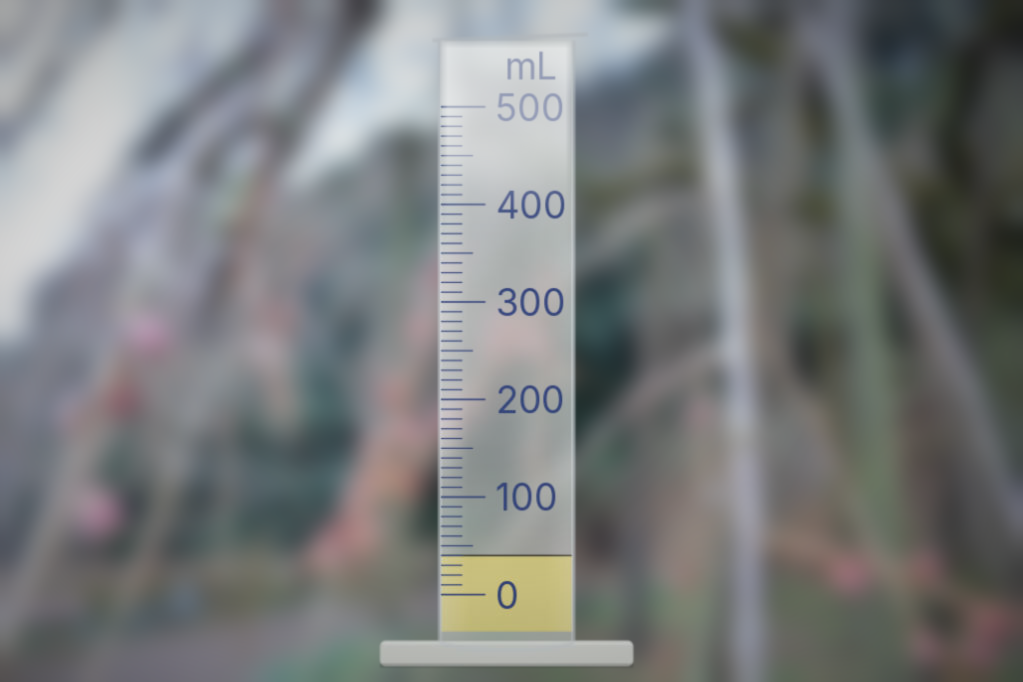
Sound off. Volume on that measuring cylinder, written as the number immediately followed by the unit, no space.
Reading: 40mL
